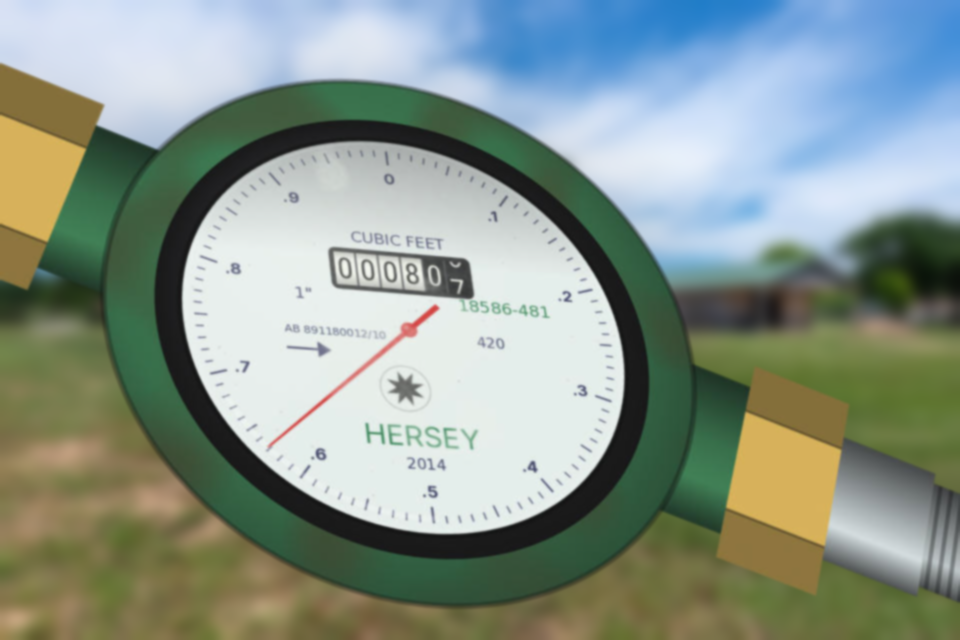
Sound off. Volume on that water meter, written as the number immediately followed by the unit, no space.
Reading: 806.63ft³
